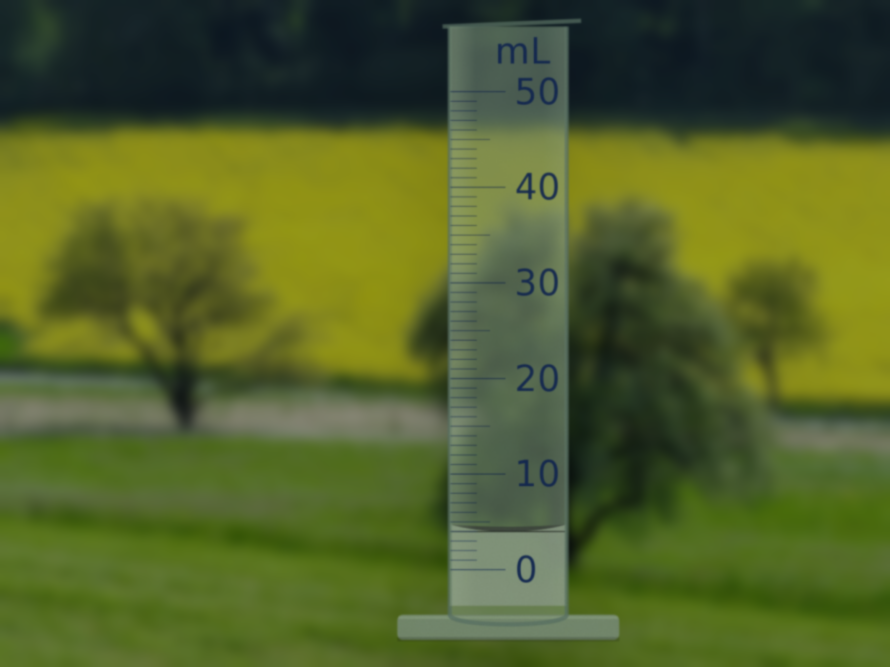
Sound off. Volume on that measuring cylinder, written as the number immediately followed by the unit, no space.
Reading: 4mL
